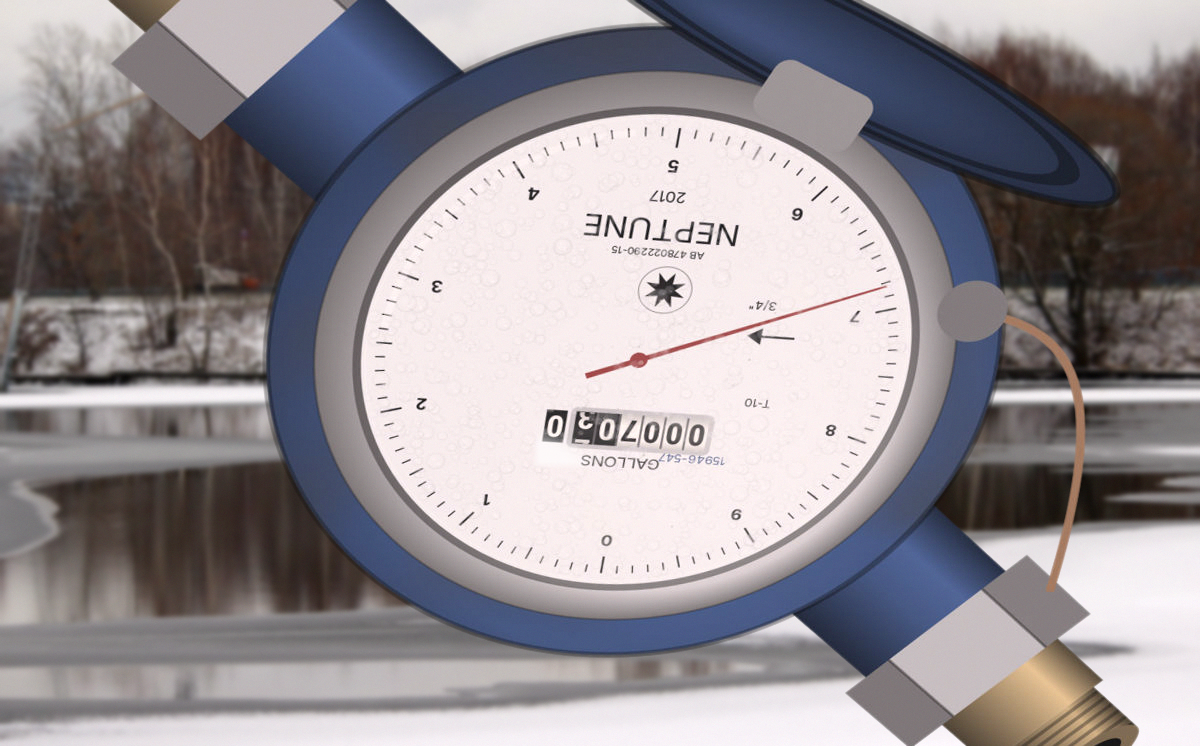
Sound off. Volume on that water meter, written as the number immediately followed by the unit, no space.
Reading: 7026.8gal
